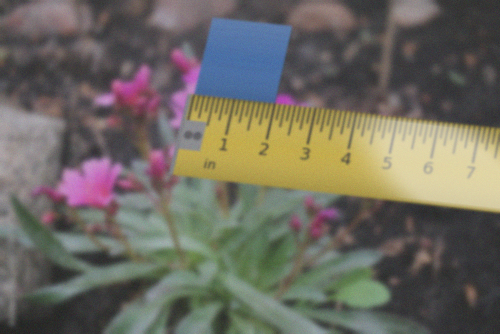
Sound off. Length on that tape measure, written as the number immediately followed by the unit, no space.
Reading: 2in
